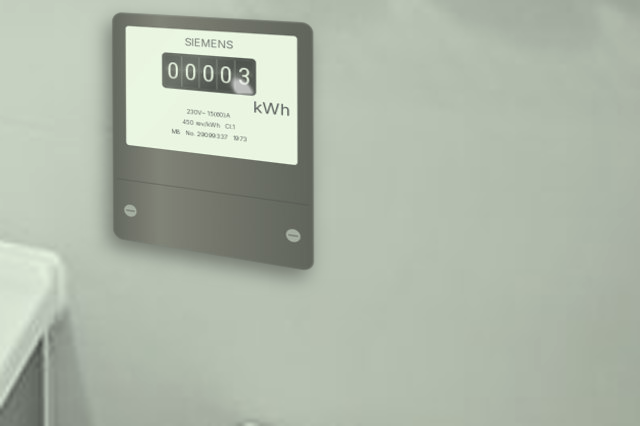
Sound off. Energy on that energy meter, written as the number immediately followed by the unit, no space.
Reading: 3kWh
